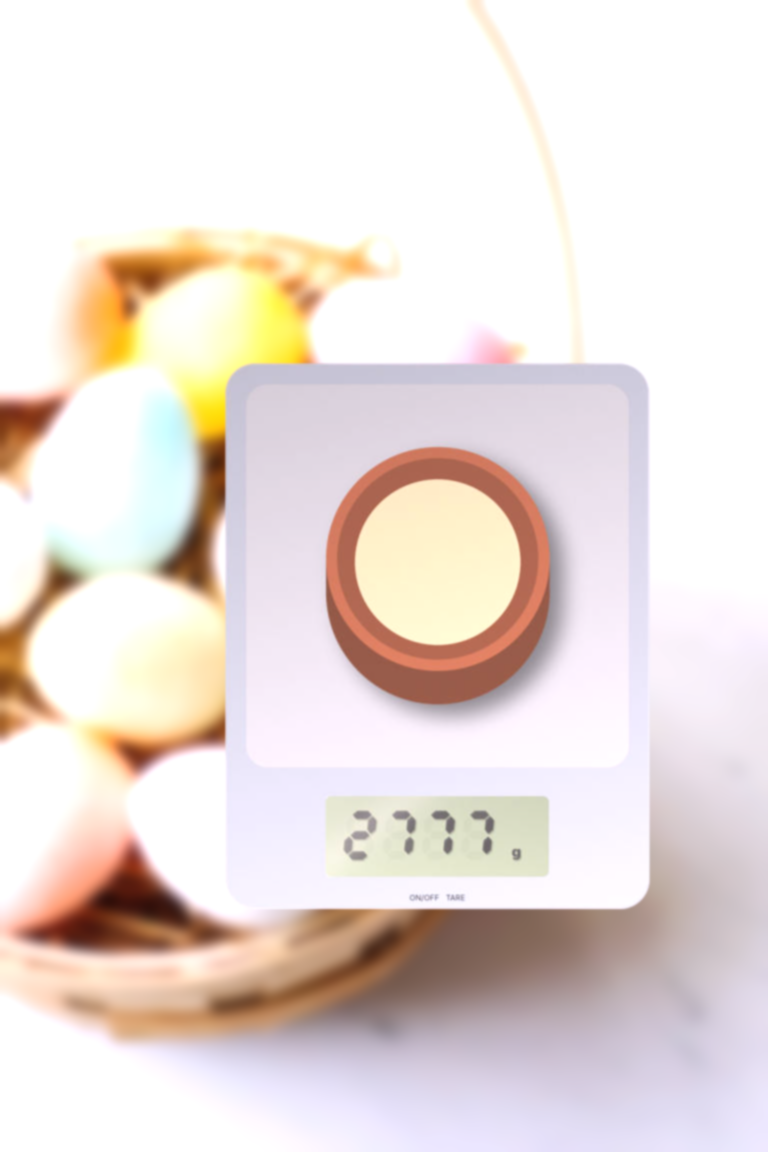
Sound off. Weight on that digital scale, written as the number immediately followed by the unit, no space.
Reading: 2777g
